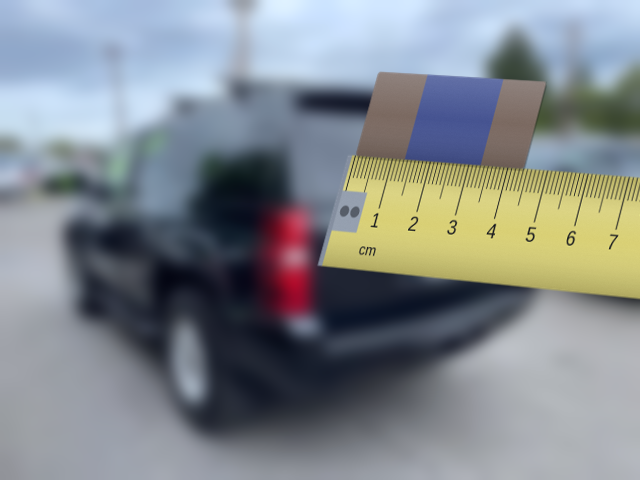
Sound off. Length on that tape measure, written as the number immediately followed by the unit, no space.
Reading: 4.4cm
